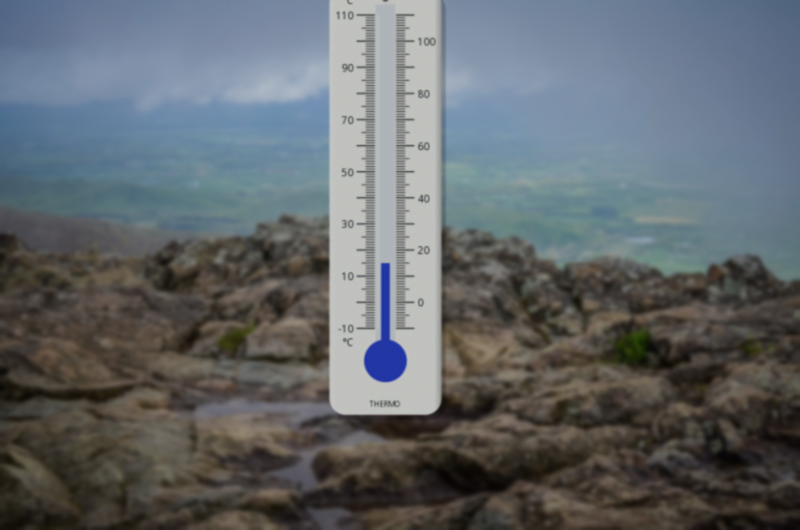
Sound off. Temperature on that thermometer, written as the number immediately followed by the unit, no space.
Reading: 15°C
